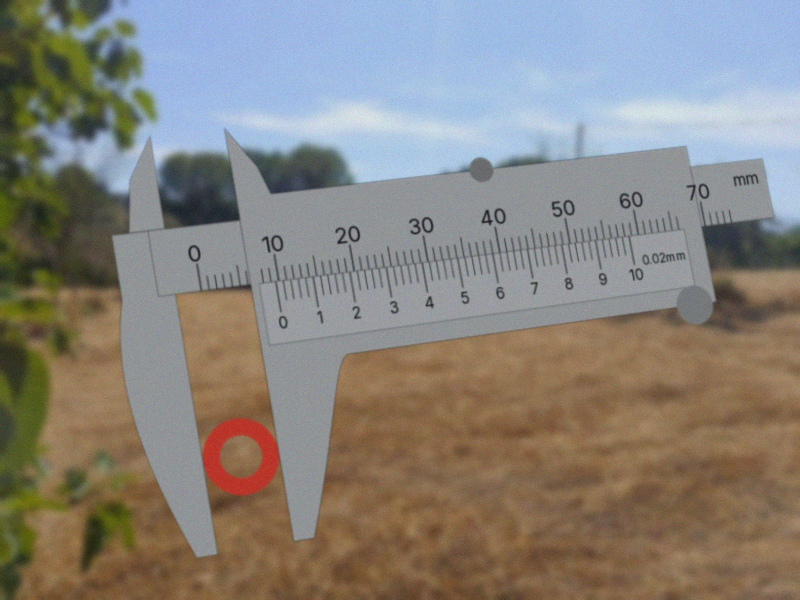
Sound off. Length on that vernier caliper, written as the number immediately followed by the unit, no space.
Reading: 9.6mm
